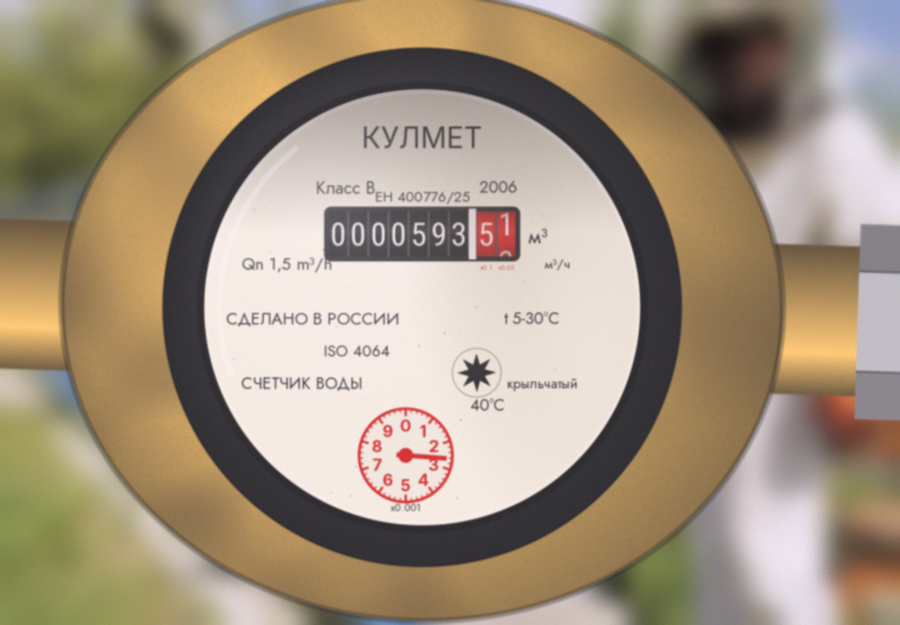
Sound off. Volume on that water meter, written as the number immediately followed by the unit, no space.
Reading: 593.512m³
